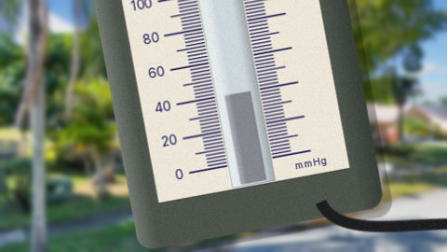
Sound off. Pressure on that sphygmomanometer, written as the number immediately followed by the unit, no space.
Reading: 40mmHg
